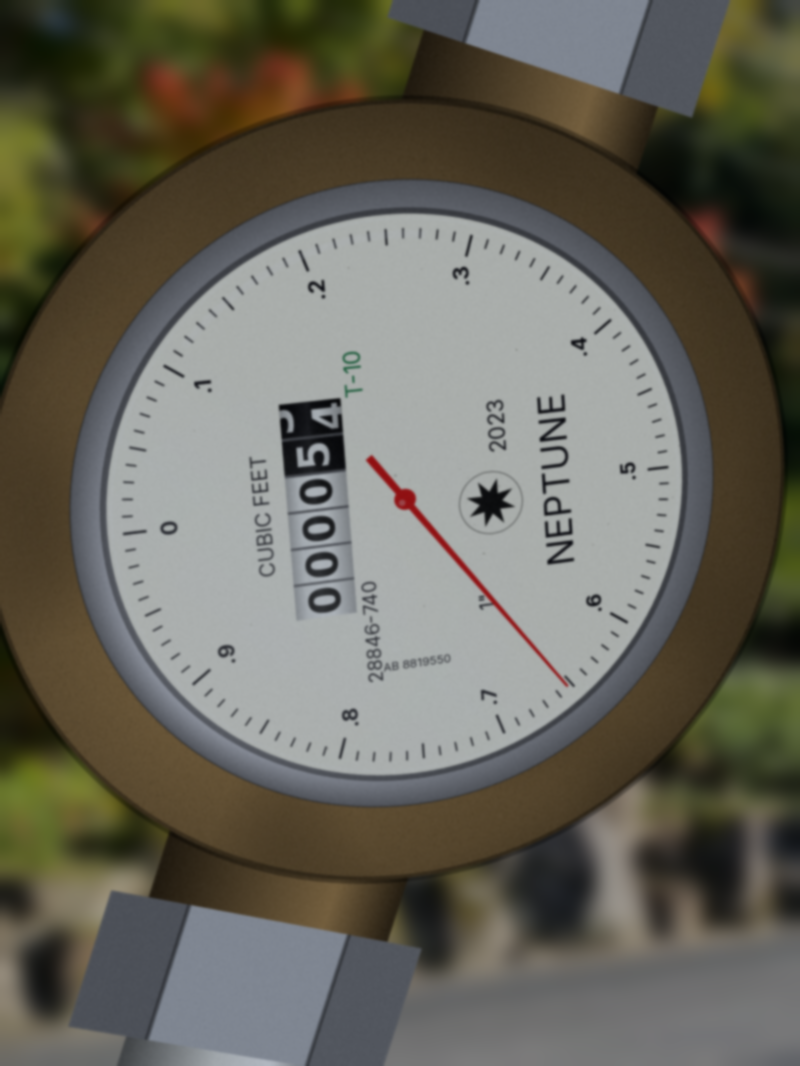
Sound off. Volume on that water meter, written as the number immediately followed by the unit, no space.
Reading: 53.65ft³
